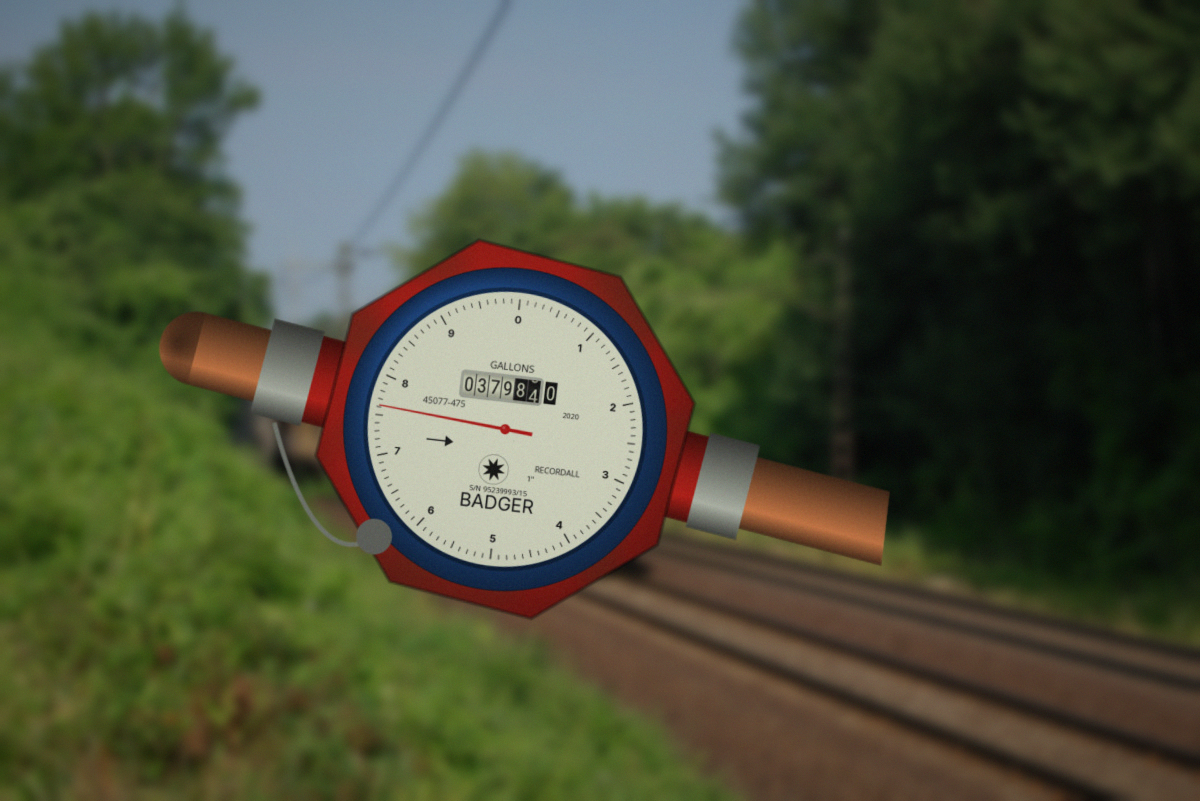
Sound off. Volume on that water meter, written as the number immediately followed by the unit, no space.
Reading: 379837.6gal
